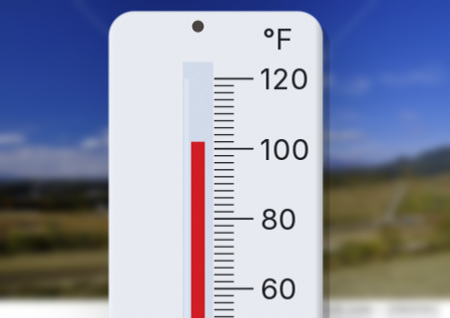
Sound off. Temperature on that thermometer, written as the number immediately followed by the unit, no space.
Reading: 102°F
